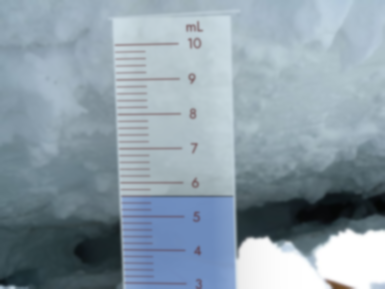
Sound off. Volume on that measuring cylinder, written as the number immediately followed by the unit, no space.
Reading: 5.6mL
